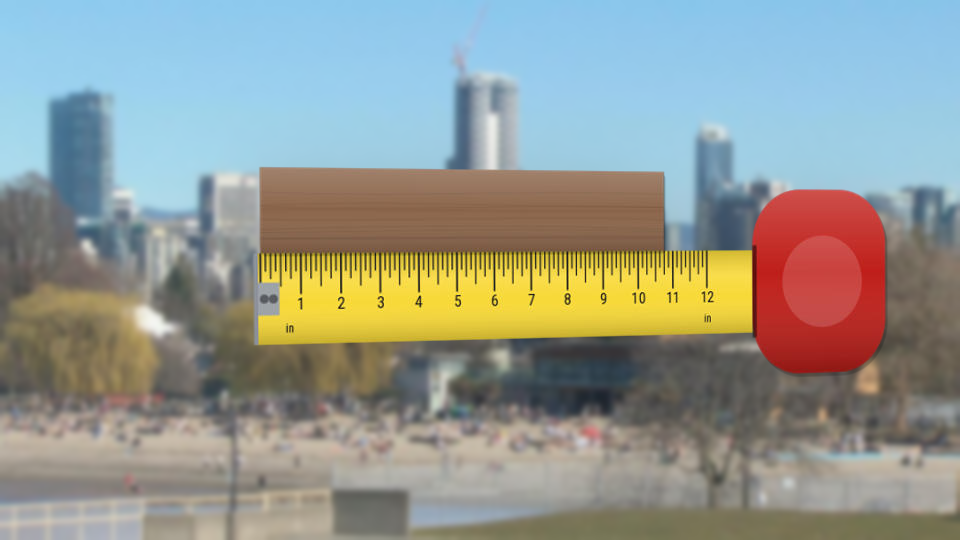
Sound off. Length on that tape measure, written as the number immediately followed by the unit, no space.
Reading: 10.75in
